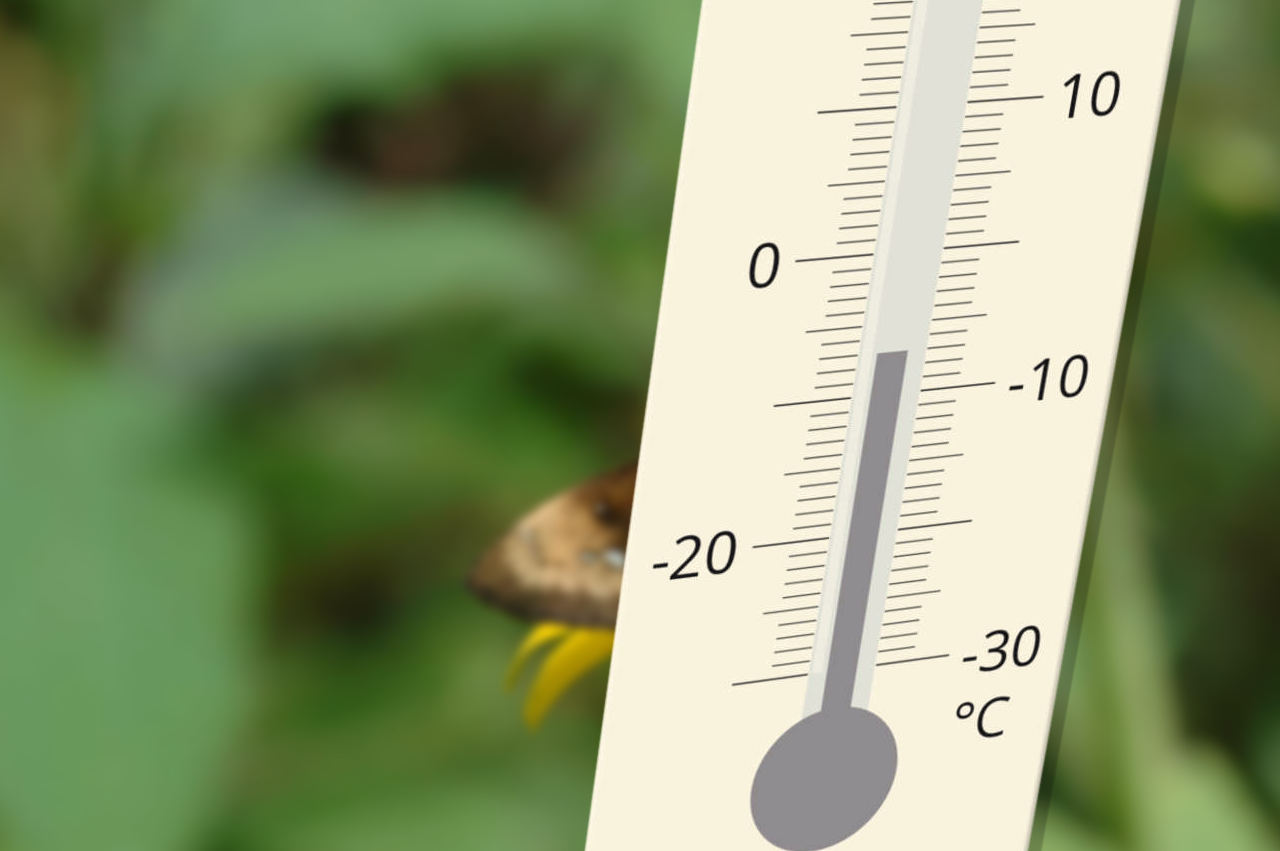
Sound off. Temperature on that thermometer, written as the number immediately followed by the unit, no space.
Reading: -7°C
